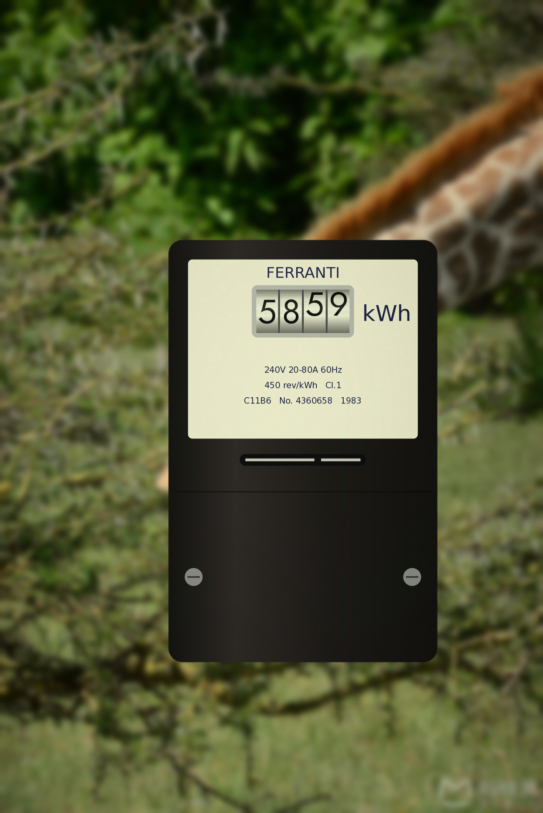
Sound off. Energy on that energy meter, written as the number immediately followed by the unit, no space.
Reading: 5859kWh
